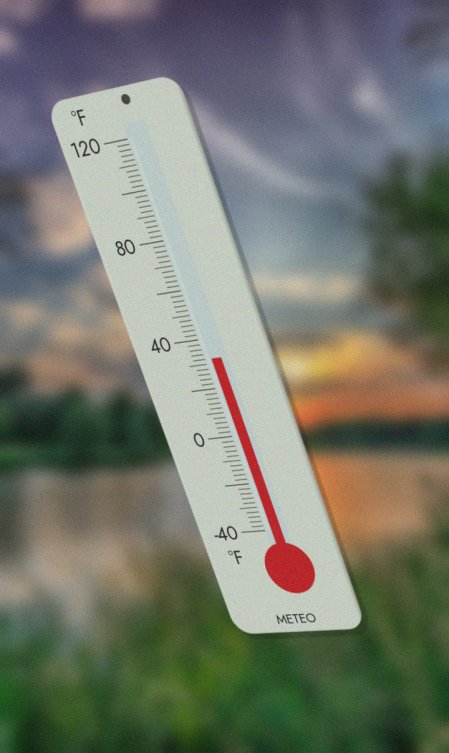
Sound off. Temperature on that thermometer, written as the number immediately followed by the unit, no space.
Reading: 32°F
